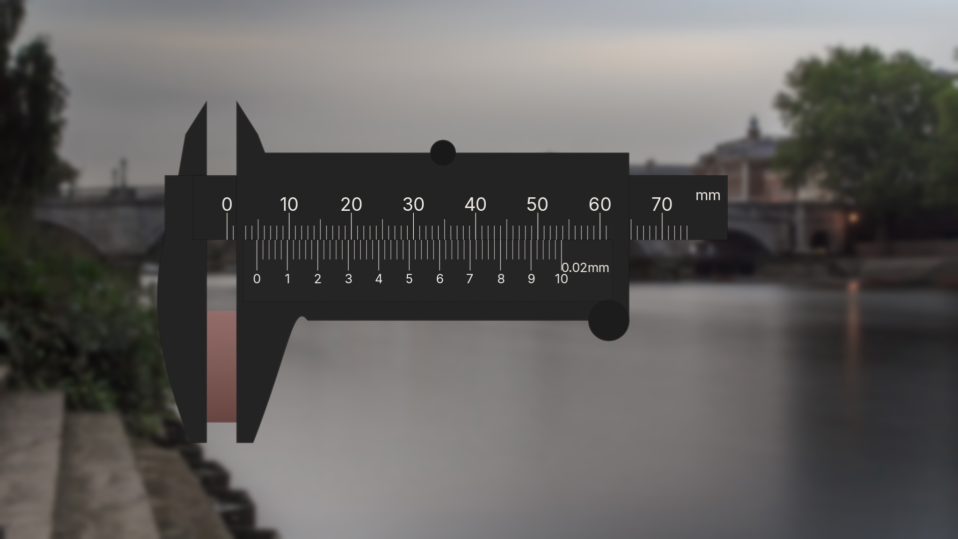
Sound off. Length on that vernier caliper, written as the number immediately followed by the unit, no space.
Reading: 4.8mm
